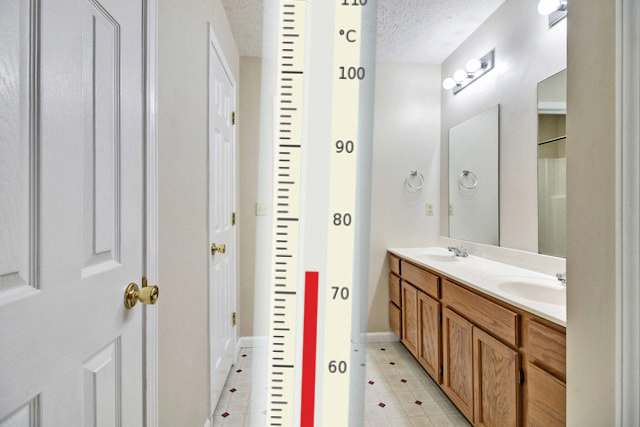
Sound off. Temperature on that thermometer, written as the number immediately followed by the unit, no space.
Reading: 73°C
